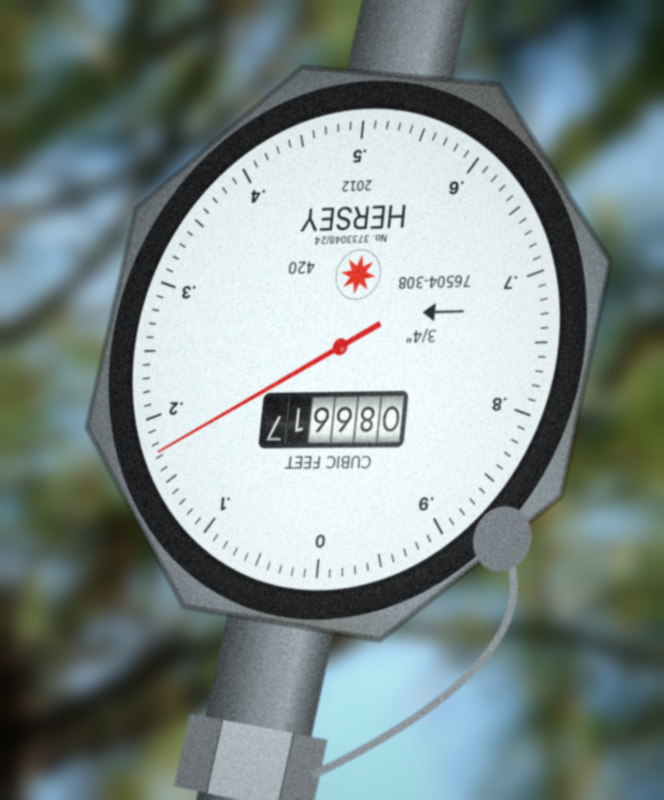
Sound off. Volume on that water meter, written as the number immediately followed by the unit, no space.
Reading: 86617.17ft³
